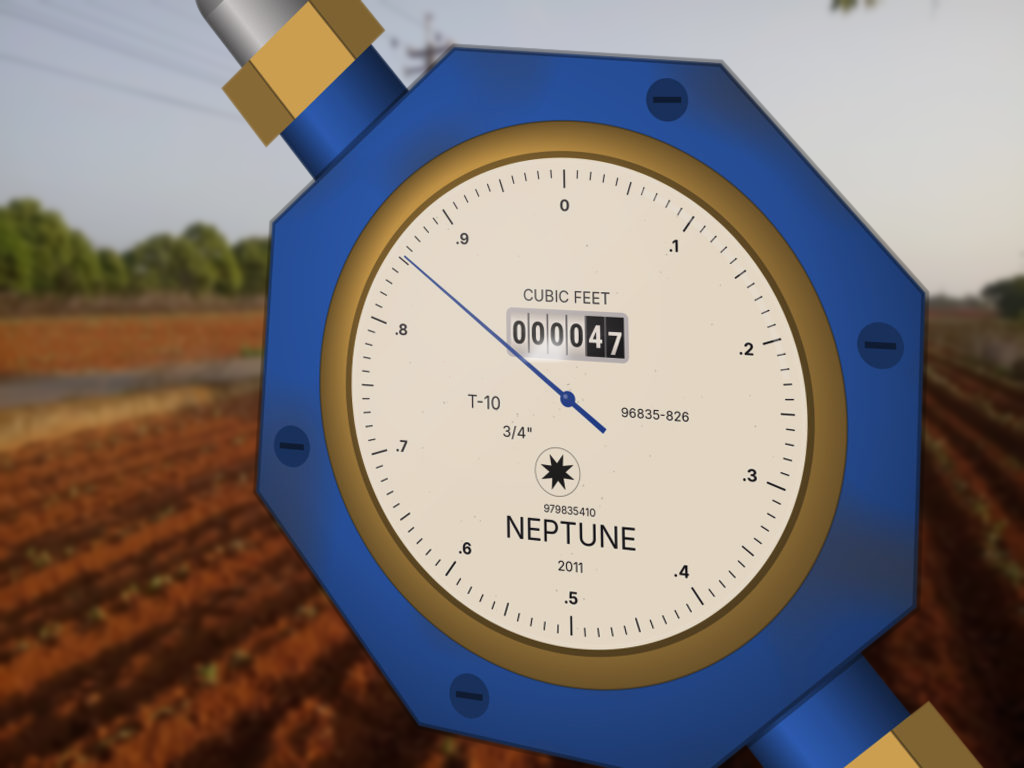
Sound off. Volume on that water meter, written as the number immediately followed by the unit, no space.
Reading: 46.85ft³
